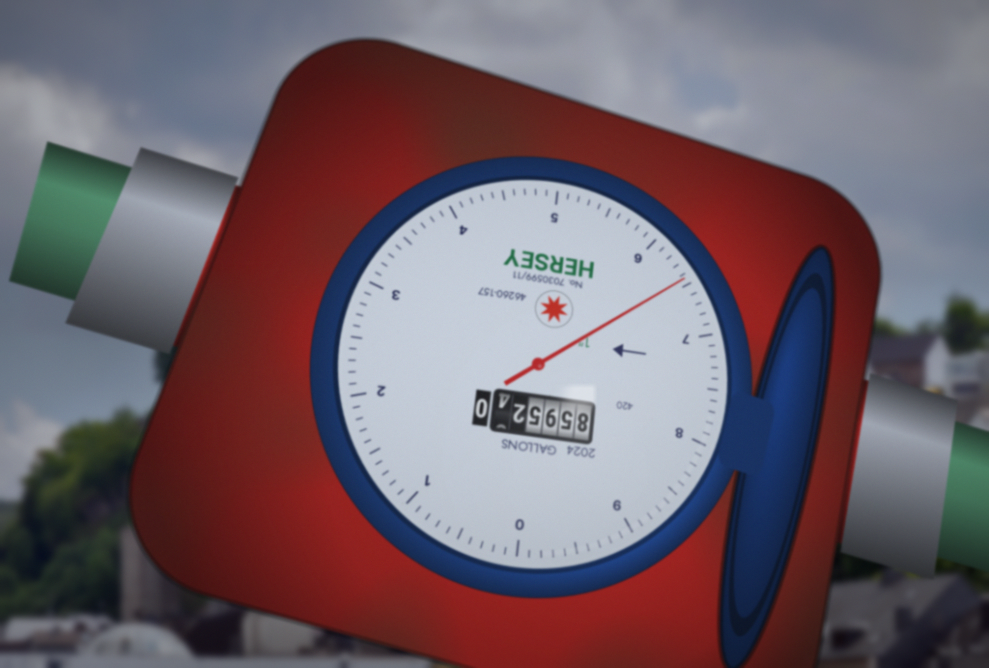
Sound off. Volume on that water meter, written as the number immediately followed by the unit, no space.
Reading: 8595236.4gal
